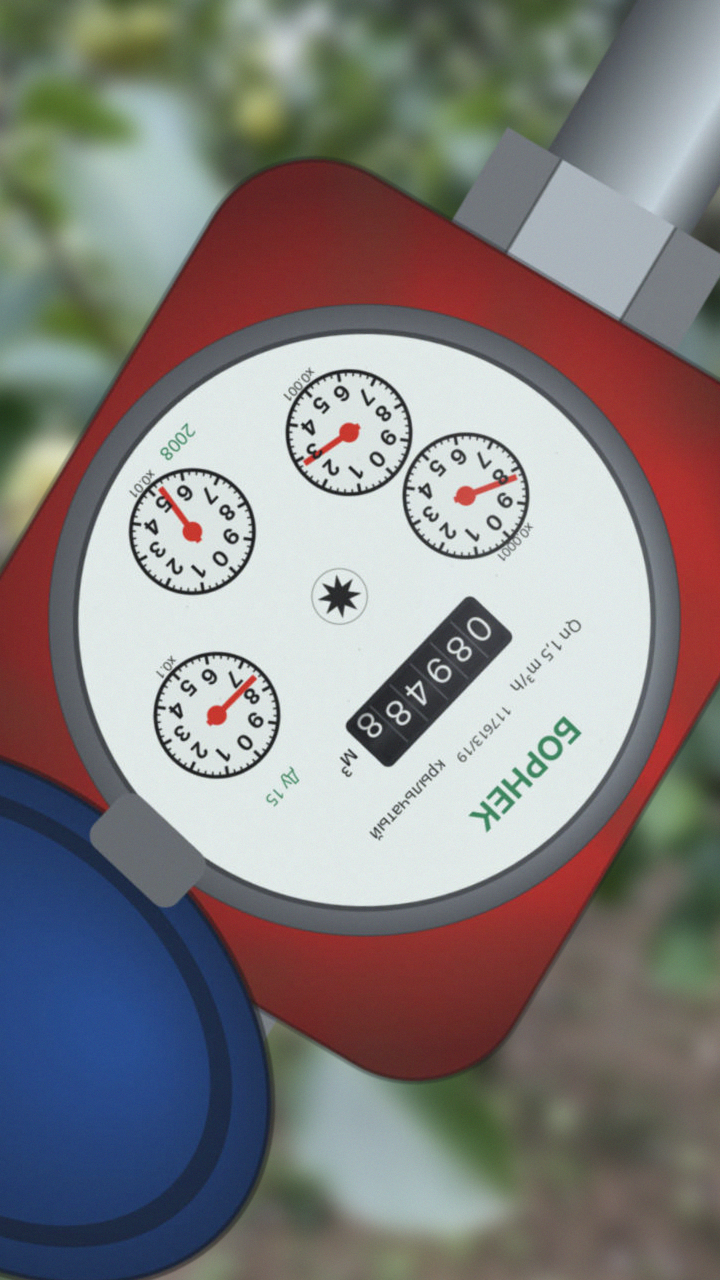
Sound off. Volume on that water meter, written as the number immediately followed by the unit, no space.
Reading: 89487.7528m³
